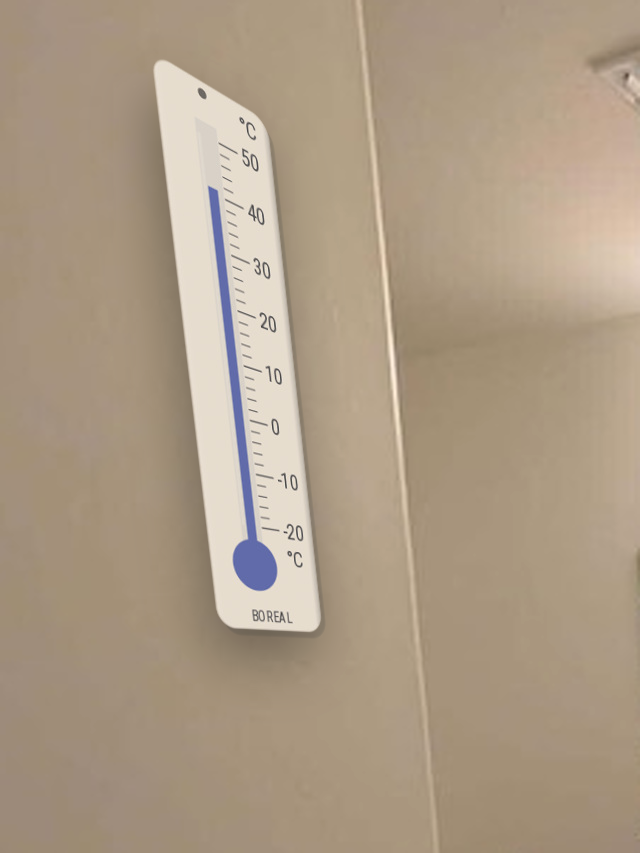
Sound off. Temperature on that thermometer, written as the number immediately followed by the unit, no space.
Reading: 41°C
